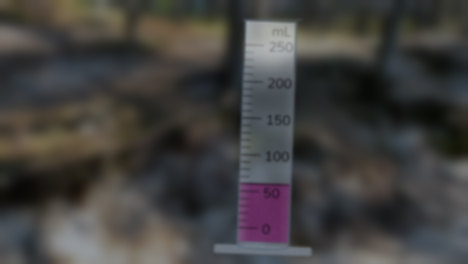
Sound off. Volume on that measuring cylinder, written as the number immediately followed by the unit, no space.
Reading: 60mL
